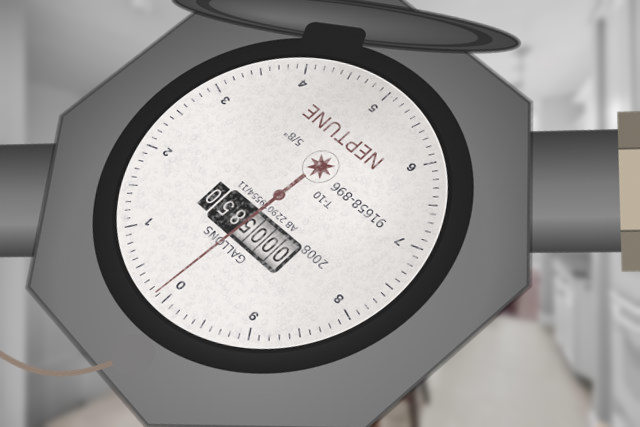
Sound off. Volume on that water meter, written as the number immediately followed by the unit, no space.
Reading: 5850.1gal
